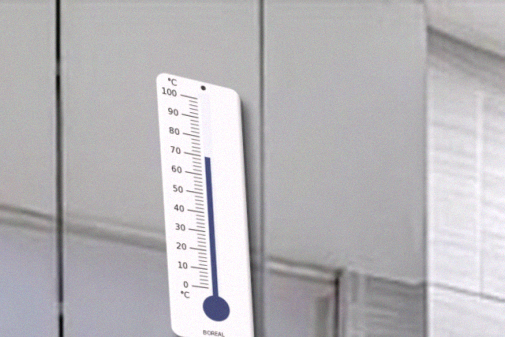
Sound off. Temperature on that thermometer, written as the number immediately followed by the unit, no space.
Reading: 70°C
